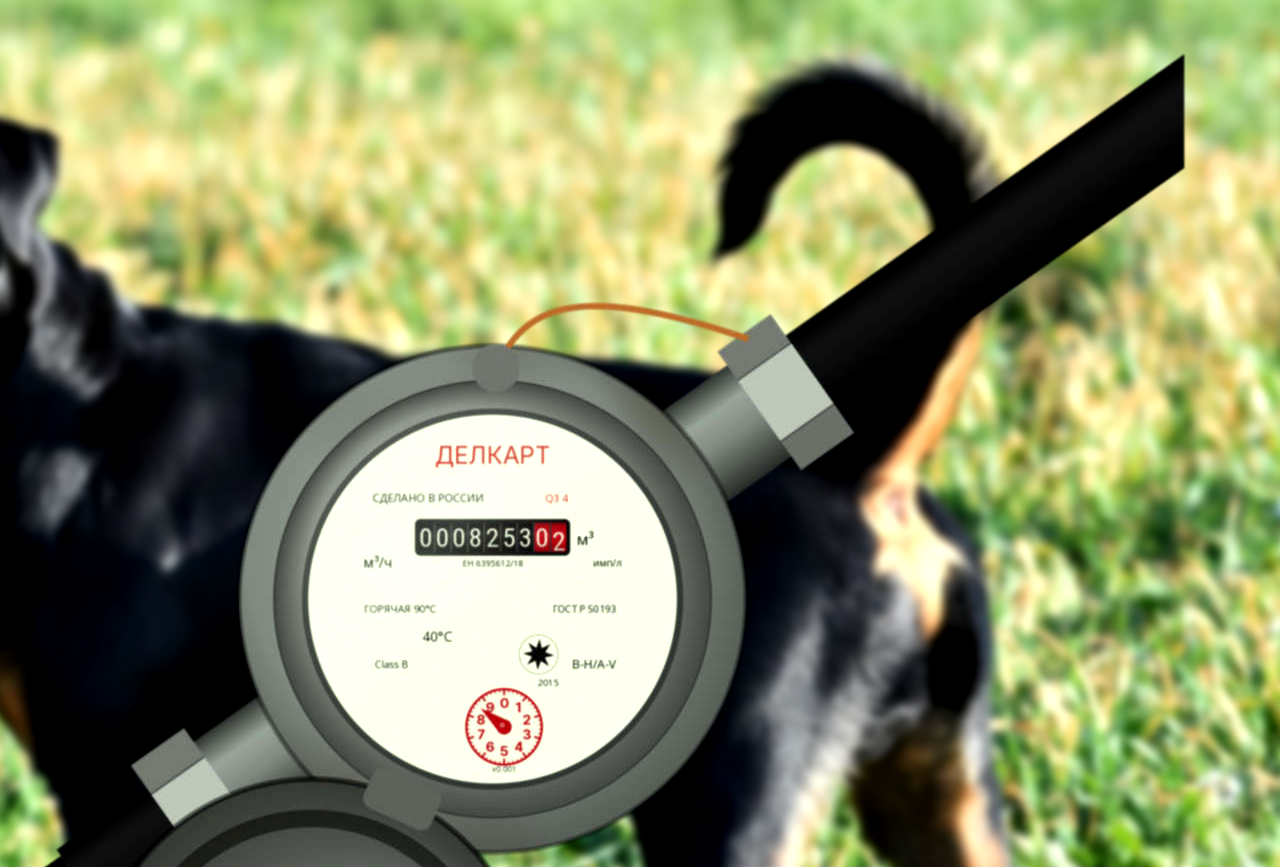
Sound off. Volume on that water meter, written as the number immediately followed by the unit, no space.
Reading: 8253.018m³
